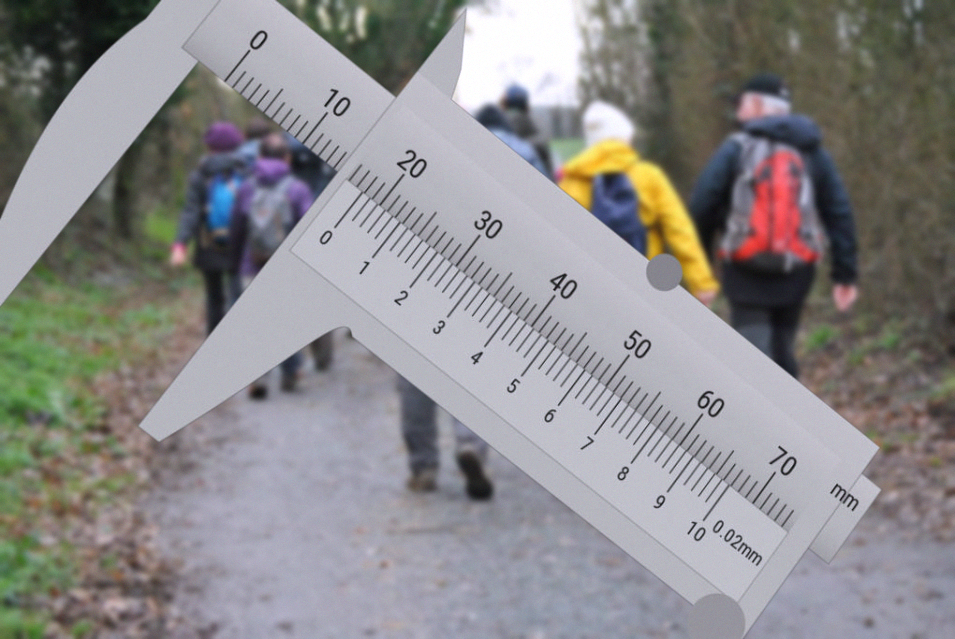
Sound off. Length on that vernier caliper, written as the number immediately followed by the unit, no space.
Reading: 17.8mm
